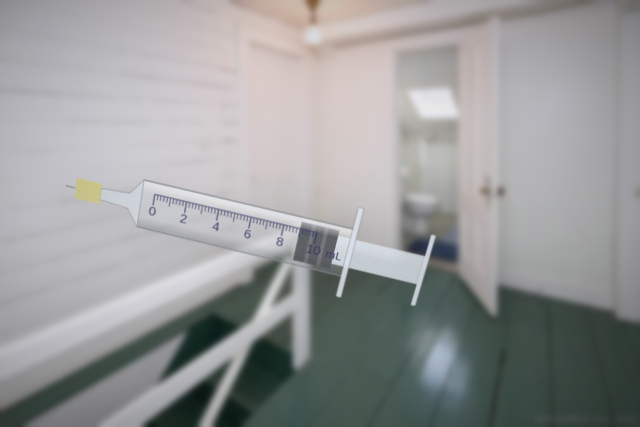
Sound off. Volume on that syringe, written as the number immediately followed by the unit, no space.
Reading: 9mL
